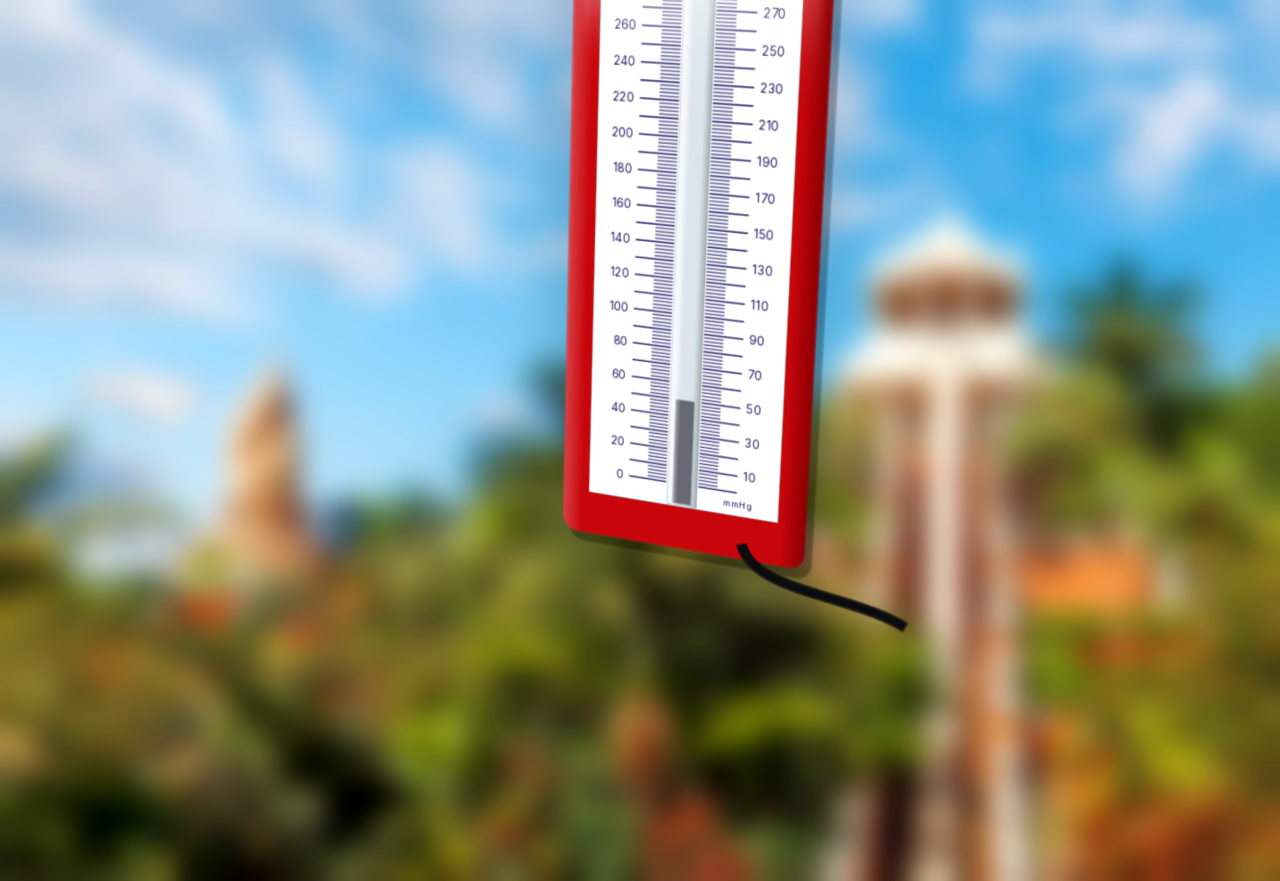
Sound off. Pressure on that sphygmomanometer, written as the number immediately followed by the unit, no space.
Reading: 50mmHg
